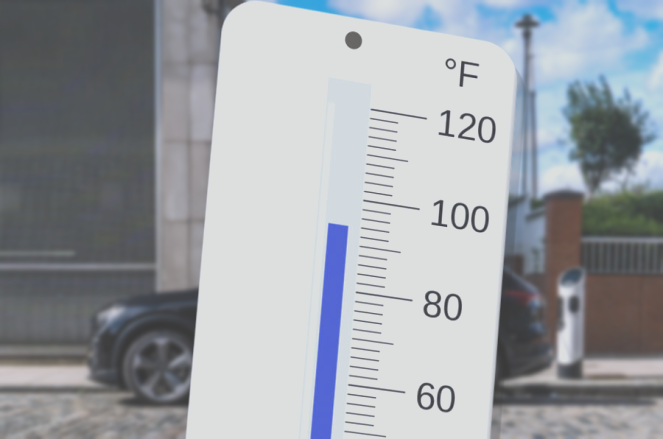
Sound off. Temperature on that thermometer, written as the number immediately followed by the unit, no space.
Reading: 94°F
